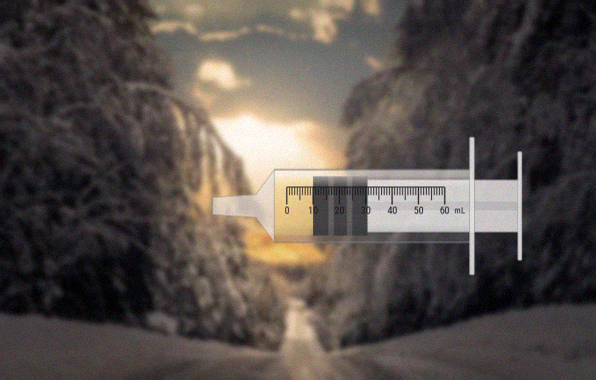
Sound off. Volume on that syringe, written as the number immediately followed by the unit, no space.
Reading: 10mL
